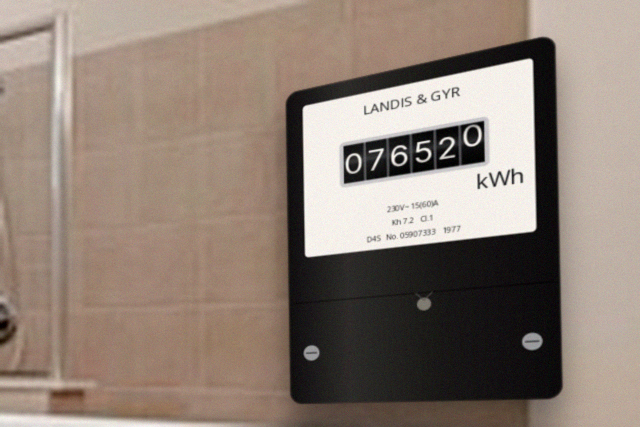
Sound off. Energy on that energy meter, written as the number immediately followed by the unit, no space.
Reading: 76520kWh
